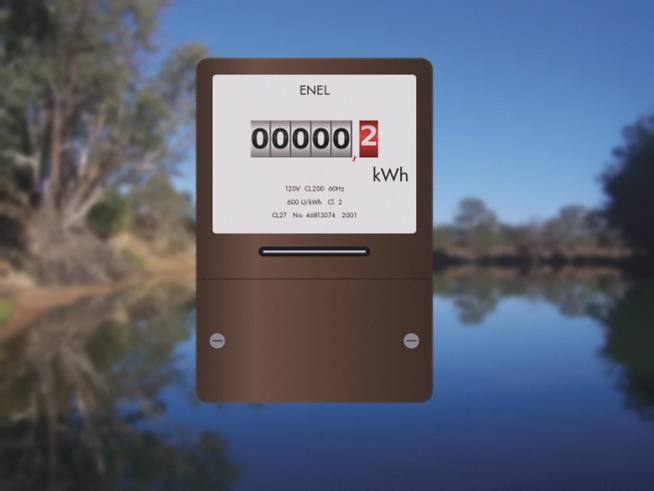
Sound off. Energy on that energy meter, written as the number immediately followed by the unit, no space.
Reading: 0.2kWh
